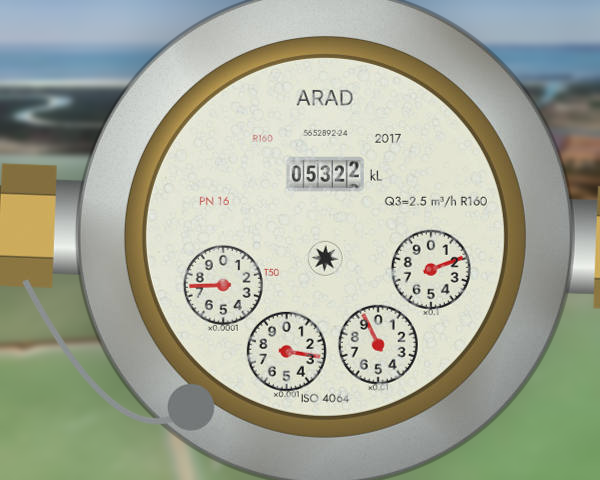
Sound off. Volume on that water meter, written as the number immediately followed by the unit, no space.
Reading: 5322.1927kL
